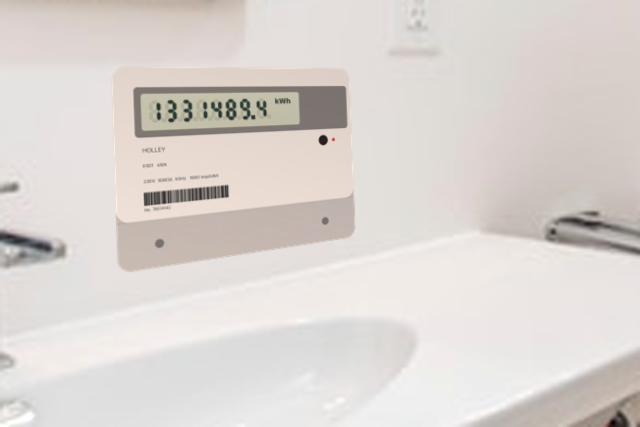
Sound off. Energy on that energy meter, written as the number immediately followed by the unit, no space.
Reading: 1331489.4kWh
